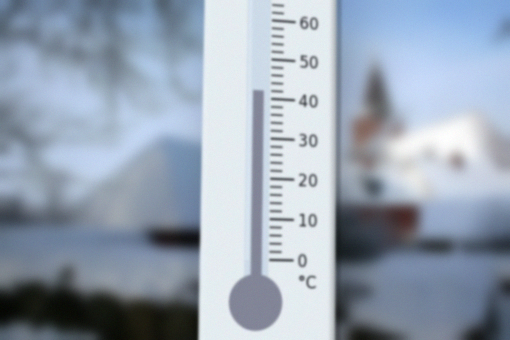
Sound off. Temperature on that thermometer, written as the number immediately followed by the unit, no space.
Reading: 42°C
